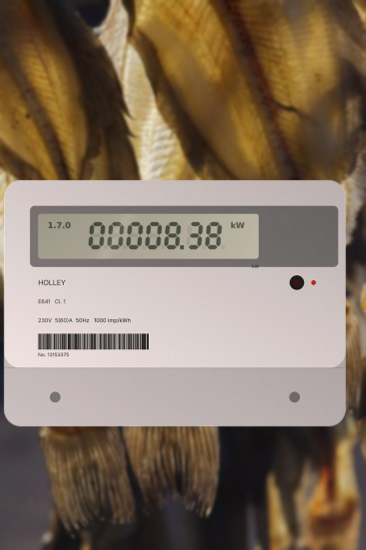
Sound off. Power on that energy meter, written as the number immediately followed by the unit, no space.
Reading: 8.38kW
